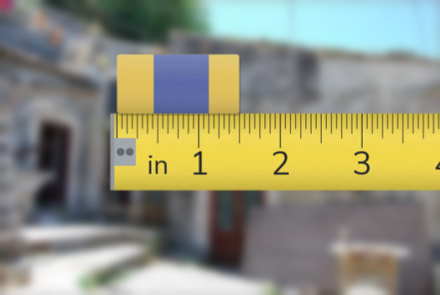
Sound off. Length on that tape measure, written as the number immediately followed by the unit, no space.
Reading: 1.5in
